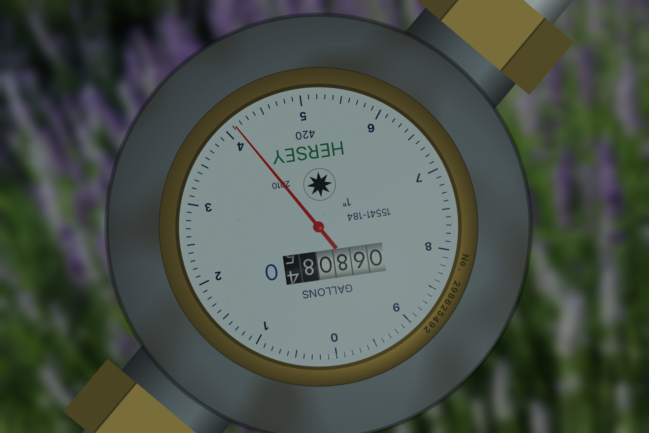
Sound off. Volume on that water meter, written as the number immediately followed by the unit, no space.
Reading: 680844.1gal
